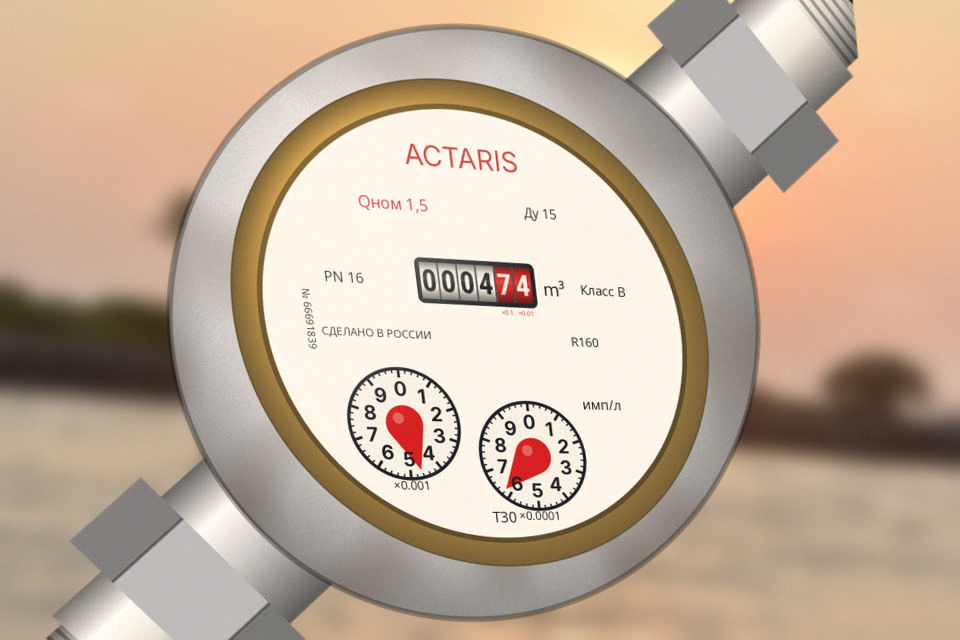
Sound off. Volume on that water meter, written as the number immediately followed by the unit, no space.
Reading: 4.7446m³
